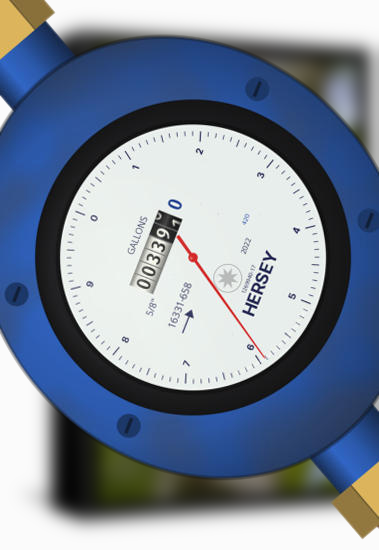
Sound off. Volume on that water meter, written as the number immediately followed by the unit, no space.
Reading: 33905.9gal
